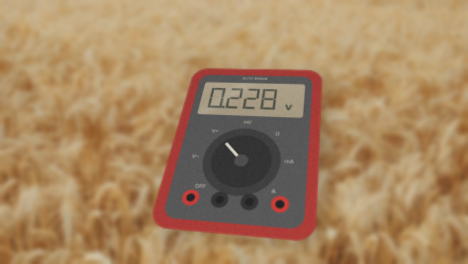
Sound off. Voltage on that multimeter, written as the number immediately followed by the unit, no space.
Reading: 0.228V
